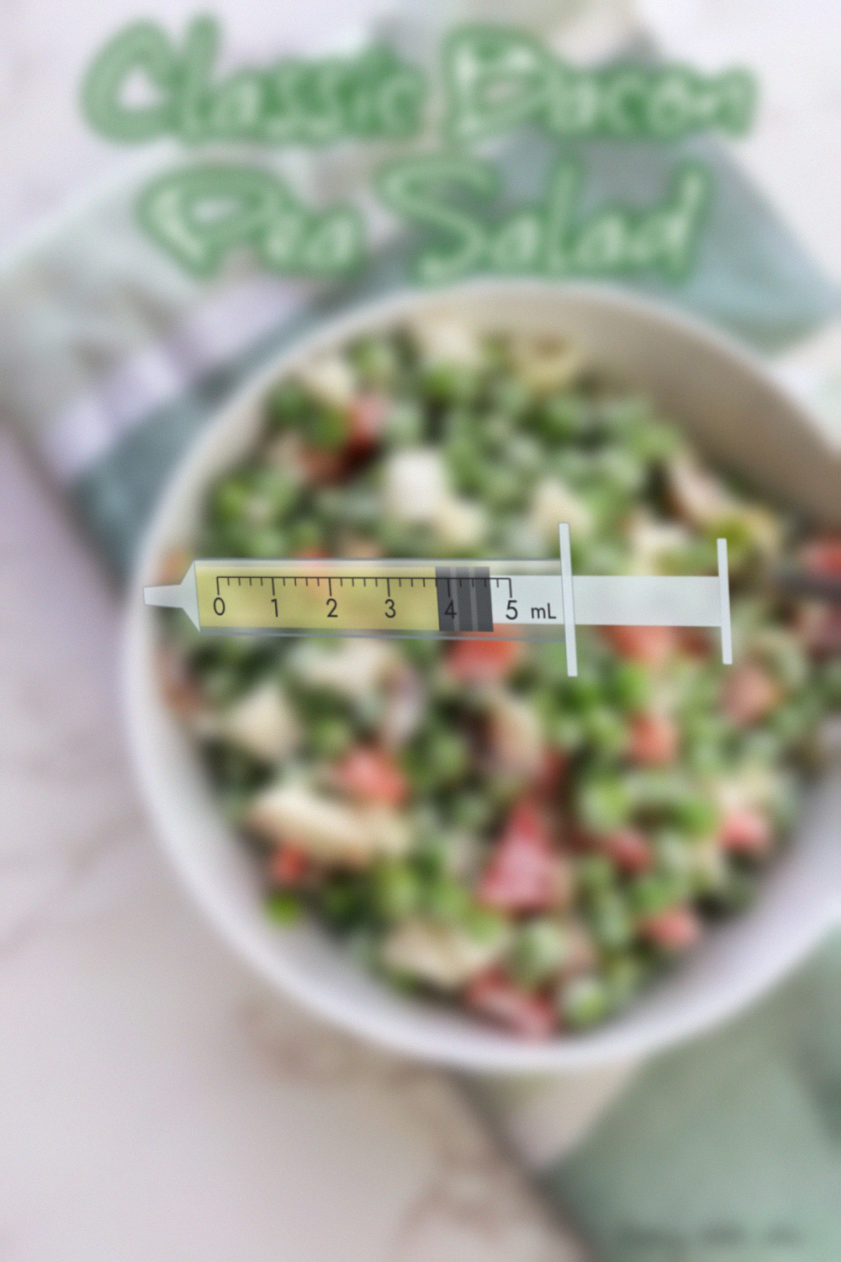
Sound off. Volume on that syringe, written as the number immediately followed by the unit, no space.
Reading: 3.8mL
